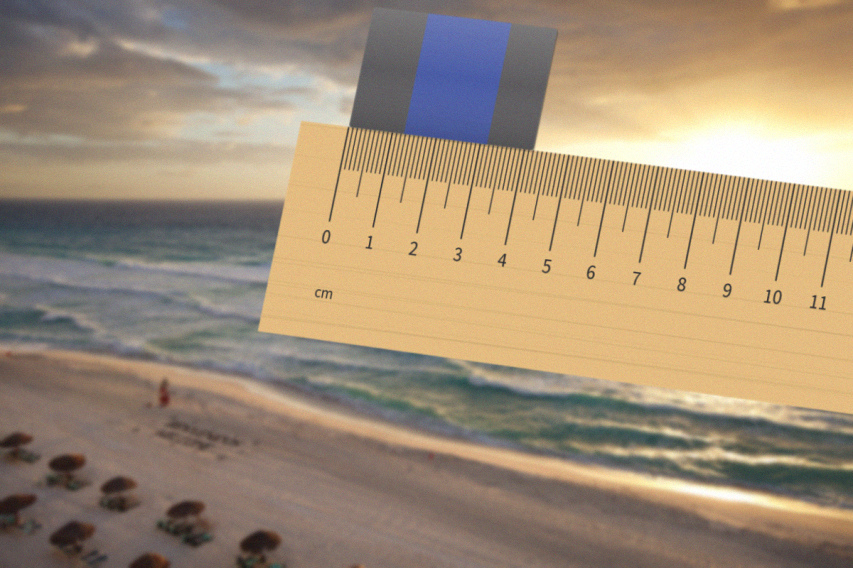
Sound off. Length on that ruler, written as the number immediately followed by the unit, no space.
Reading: 4.2cm
